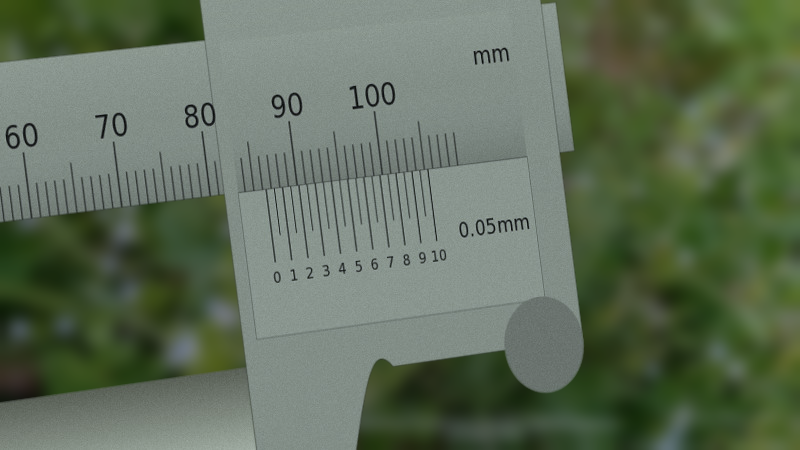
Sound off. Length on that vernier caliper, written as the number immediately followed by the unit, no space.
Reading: 86.4mm
